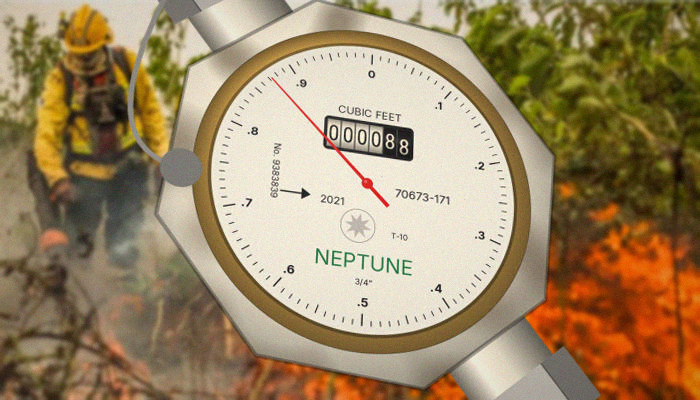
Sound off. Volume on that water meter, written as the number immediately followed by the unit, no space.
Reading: 87.87ft³
